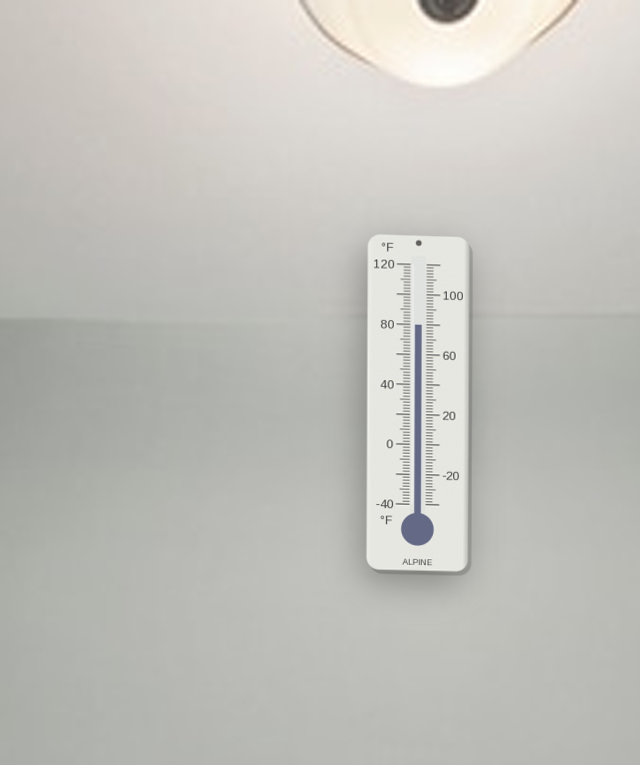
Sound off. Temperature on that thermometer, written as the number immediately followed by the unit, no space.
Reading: 80°F
